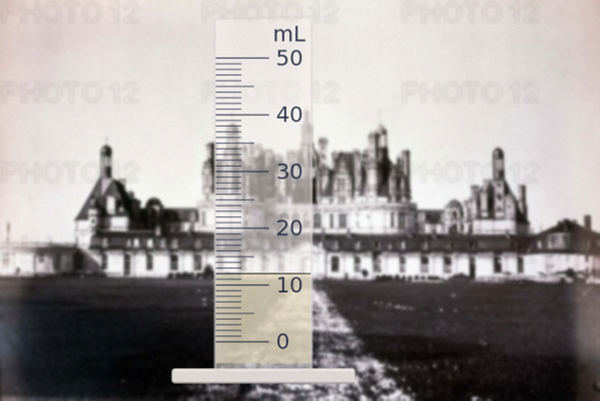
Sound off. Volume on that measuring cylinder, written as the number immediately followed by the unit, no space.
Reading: 12mL
